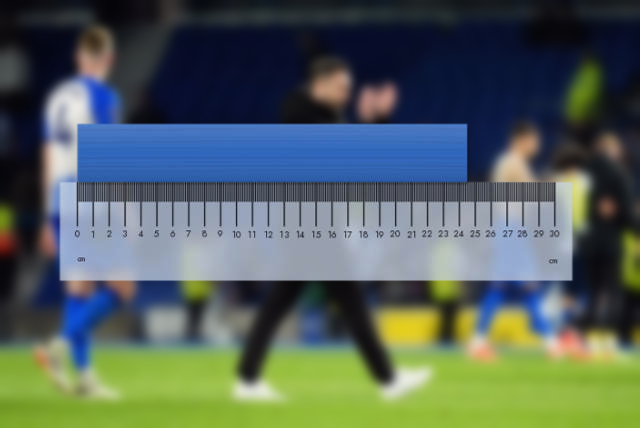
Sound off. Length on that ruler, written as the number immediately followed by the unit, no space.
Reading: 24.5cm
